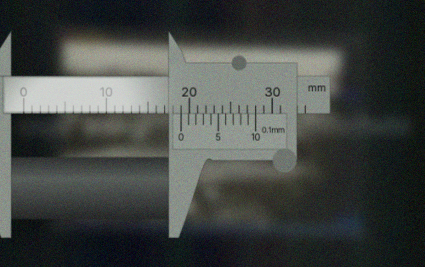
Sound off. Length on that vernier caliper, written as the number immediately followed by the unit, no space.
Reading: 19.0mm
